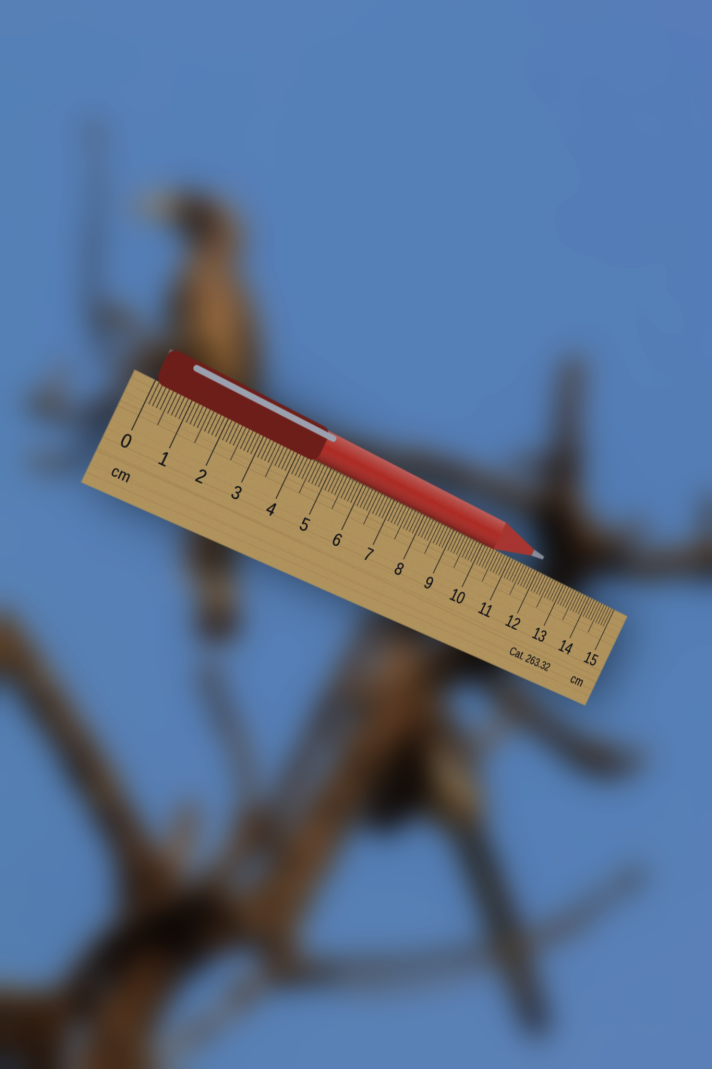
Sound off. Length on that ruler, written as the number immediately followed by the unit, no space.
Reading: 12cm
